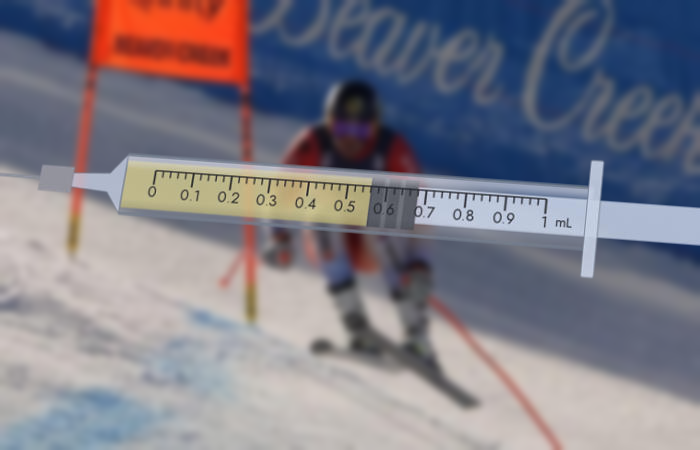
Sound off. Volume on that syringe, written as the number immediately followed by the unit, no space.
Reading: 0.56mL
